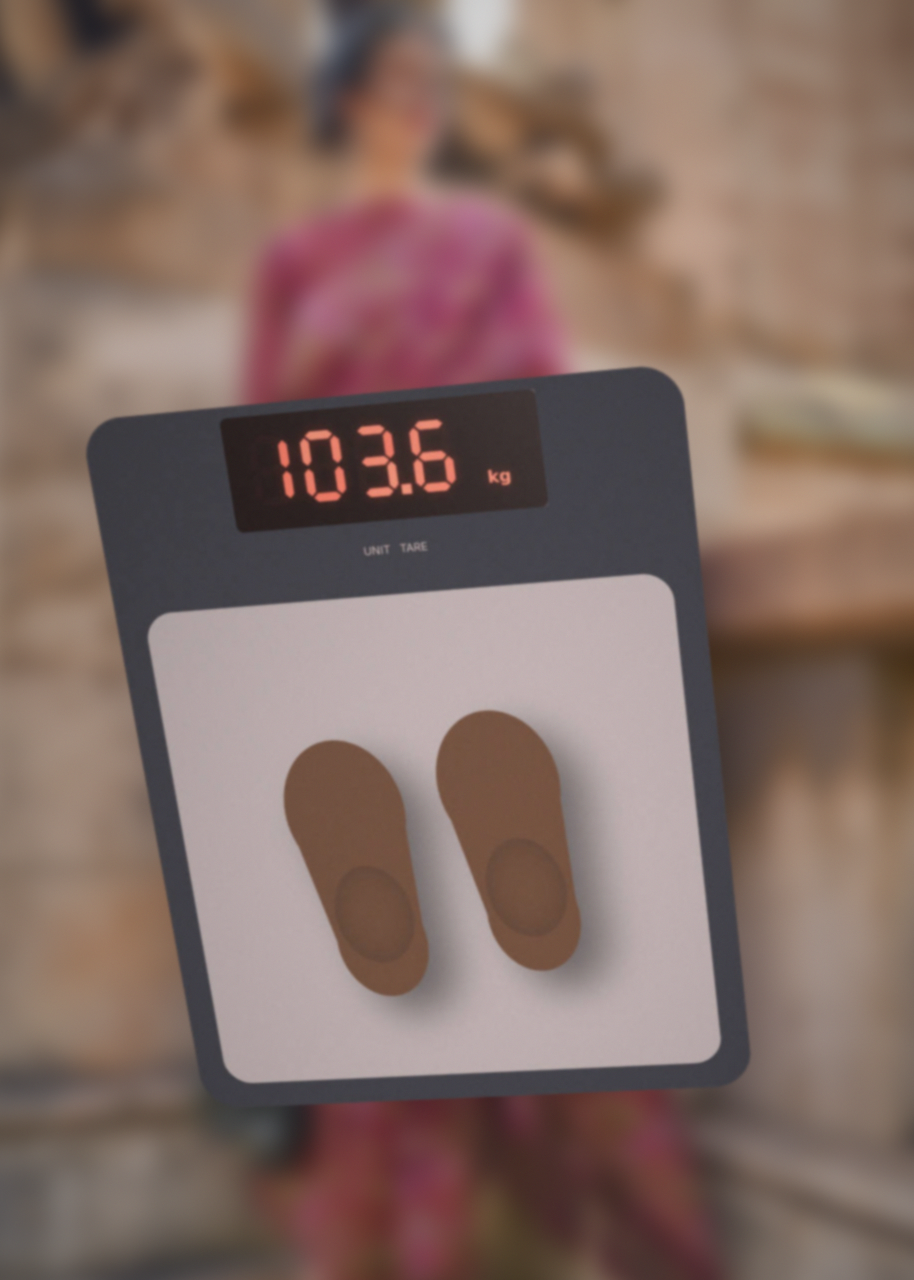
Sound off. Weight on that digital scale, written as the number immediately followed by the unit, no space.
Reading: 103.6kg
